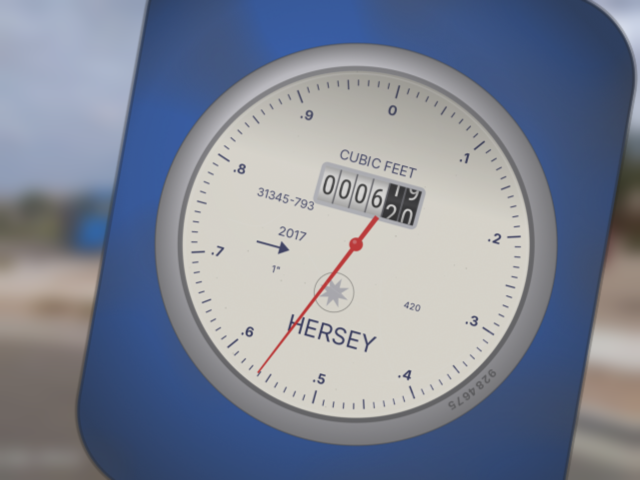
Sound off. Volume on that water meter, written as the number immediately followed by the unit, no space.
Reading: 619.56ft³
